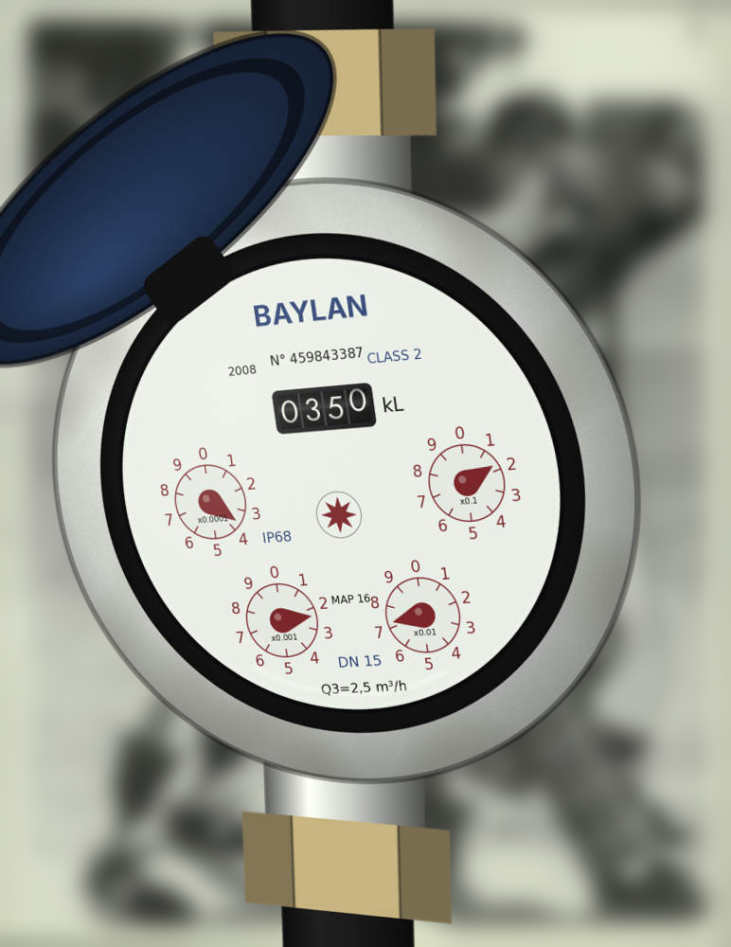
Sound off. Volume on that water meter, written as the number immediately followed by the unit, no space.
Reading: 350.1723kL
